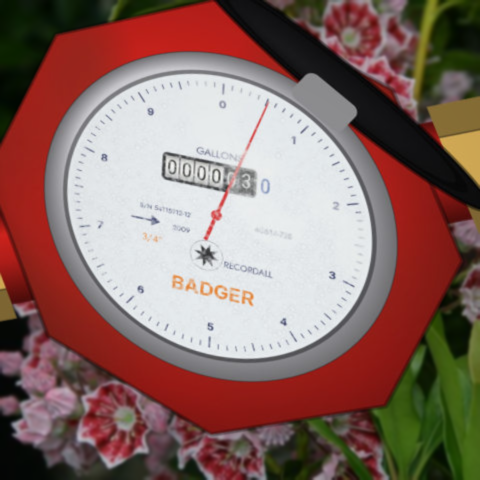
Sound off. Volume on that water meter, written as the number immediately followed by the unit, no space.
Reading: 30.5gal
